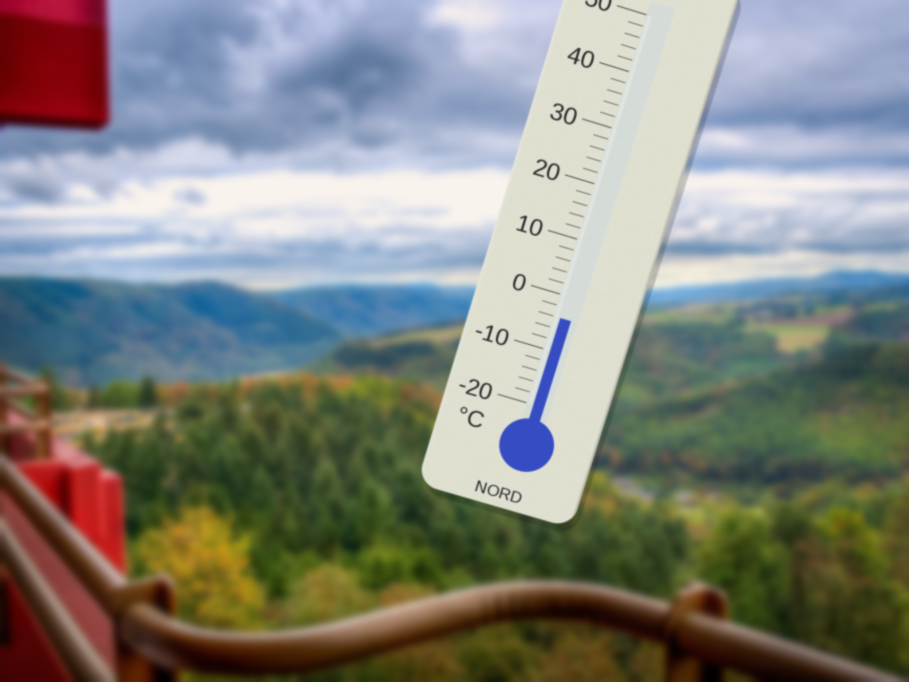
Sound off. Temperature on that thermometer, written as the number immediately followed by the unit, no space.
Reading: -4°C
